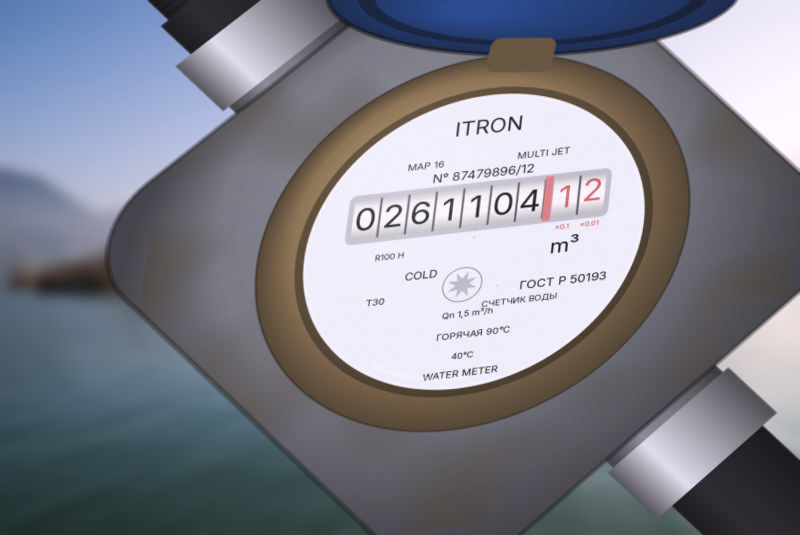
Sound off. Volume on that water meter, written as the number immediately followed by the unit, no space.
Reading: 261104.12m³
